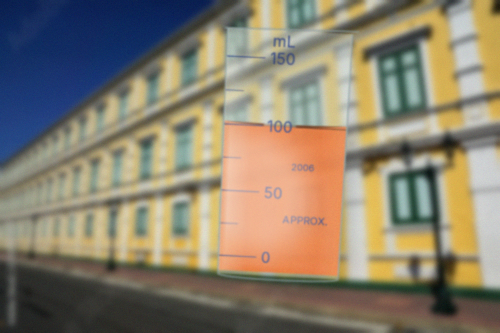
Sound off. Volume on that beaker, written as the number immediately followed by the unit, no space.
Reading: 100mL
